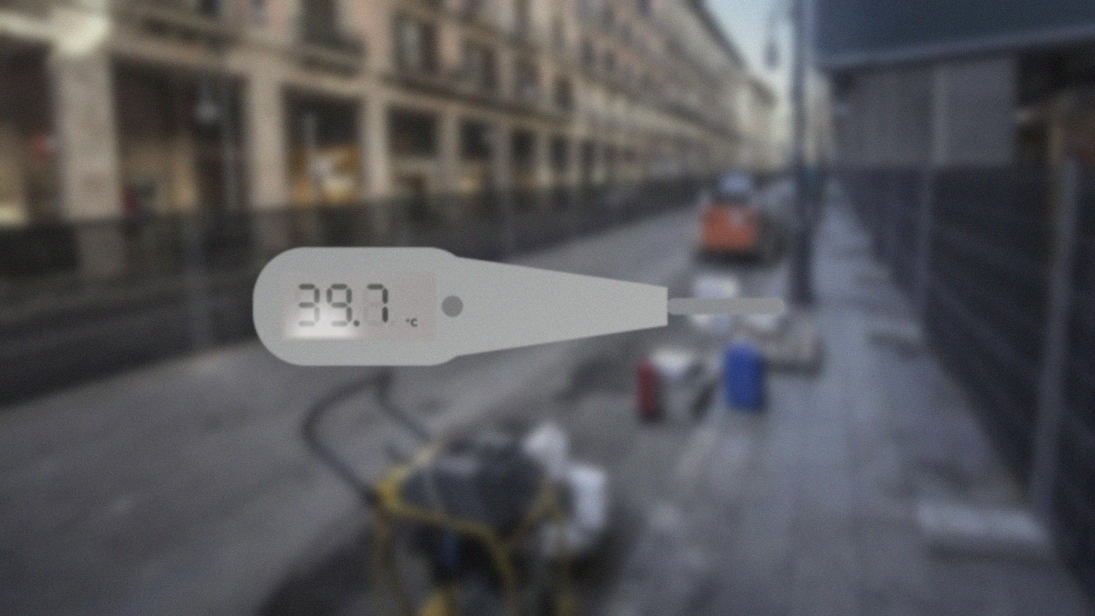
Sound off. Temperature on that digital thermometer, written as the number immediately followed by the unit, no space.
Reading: 39.7°C
